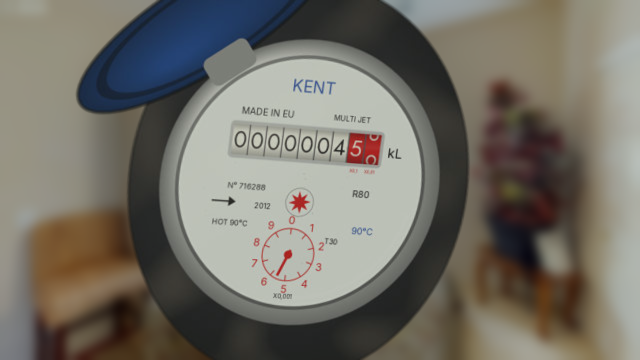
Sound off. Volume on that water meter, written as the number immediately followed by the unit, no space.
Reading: 4.585kL
